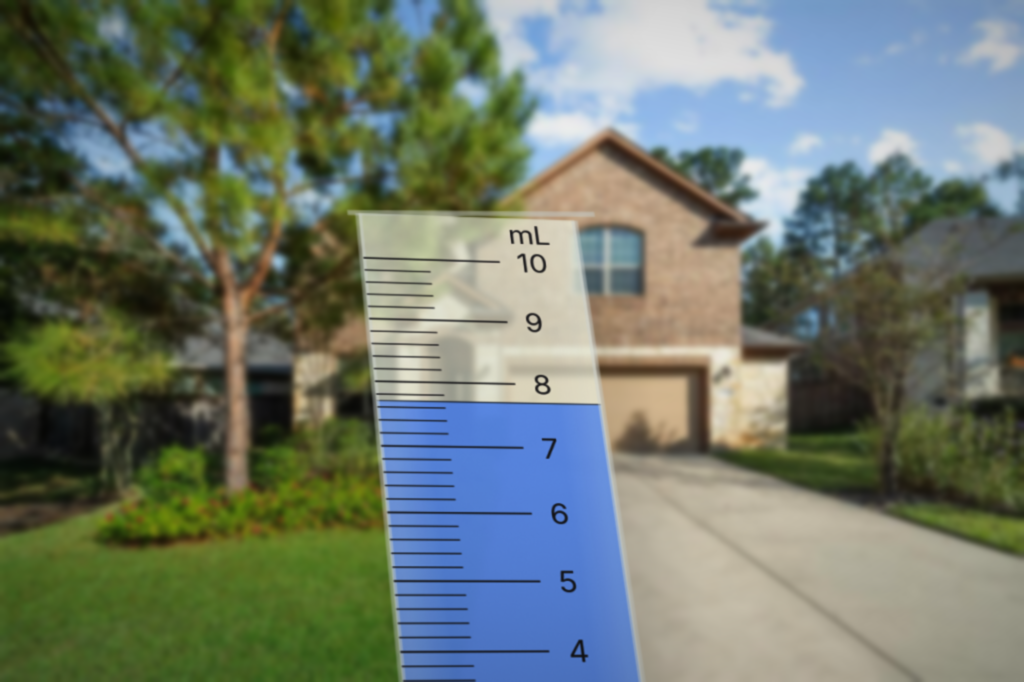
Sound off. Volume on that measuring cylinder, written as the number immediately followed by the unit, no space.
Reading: 7.7mL
